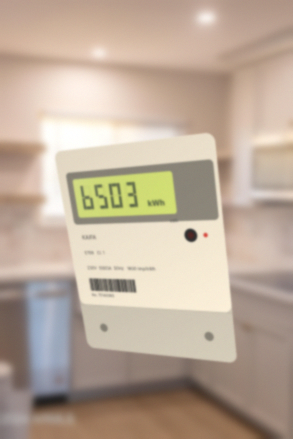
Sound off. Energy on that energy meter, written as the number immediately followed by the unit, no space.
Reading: 6503kWh
